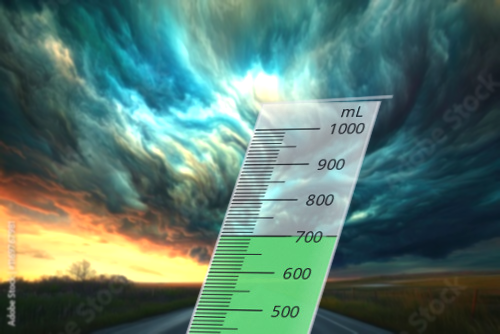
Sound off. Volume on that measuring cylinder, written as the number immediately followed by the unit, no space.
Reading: 700mL
